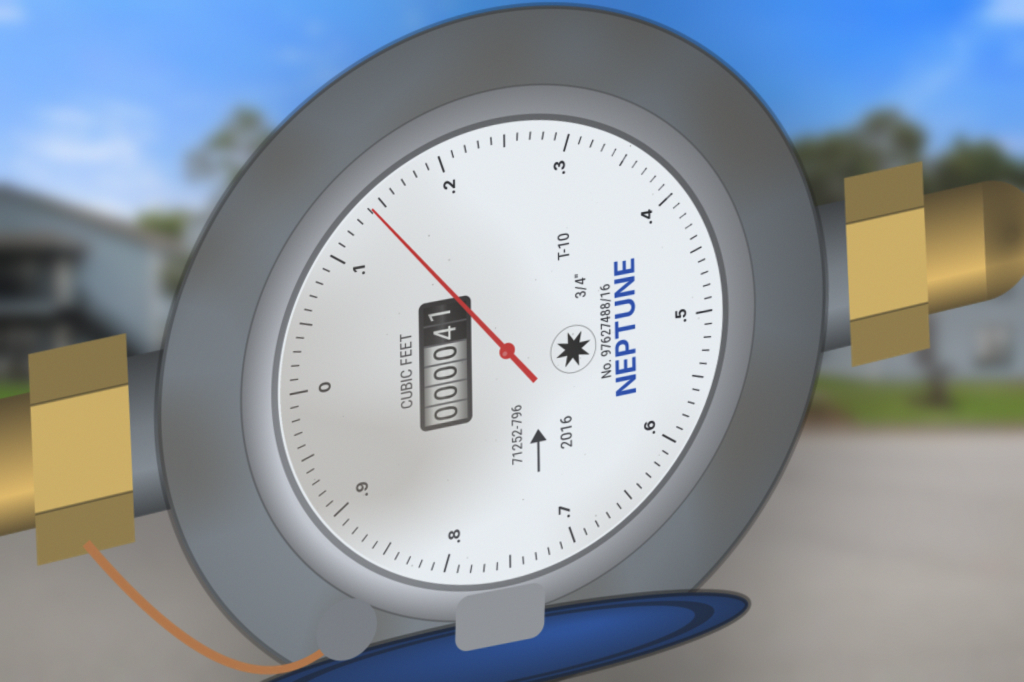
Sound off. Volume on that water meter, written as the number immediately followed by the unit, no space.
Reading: 41.14ft³
